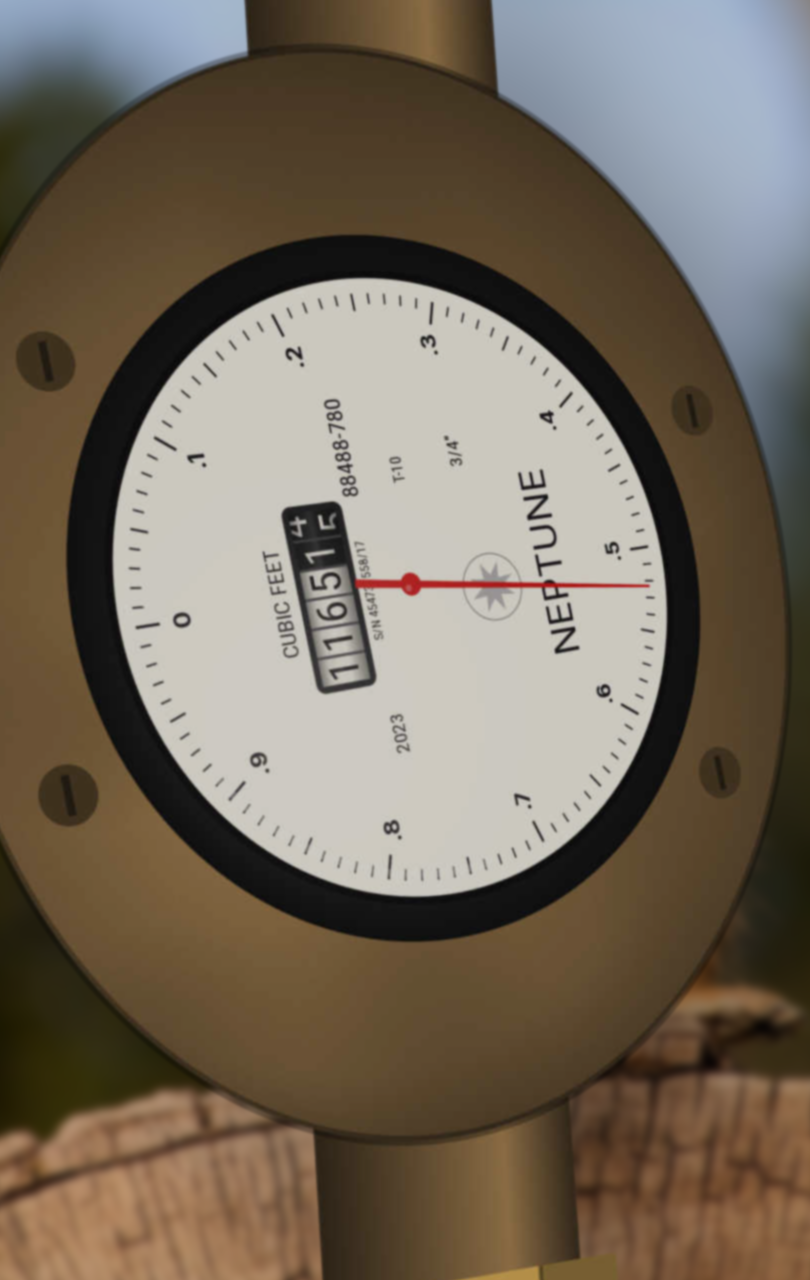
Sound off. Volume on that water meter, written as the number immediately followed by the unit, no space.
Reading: 116514.52ft³
